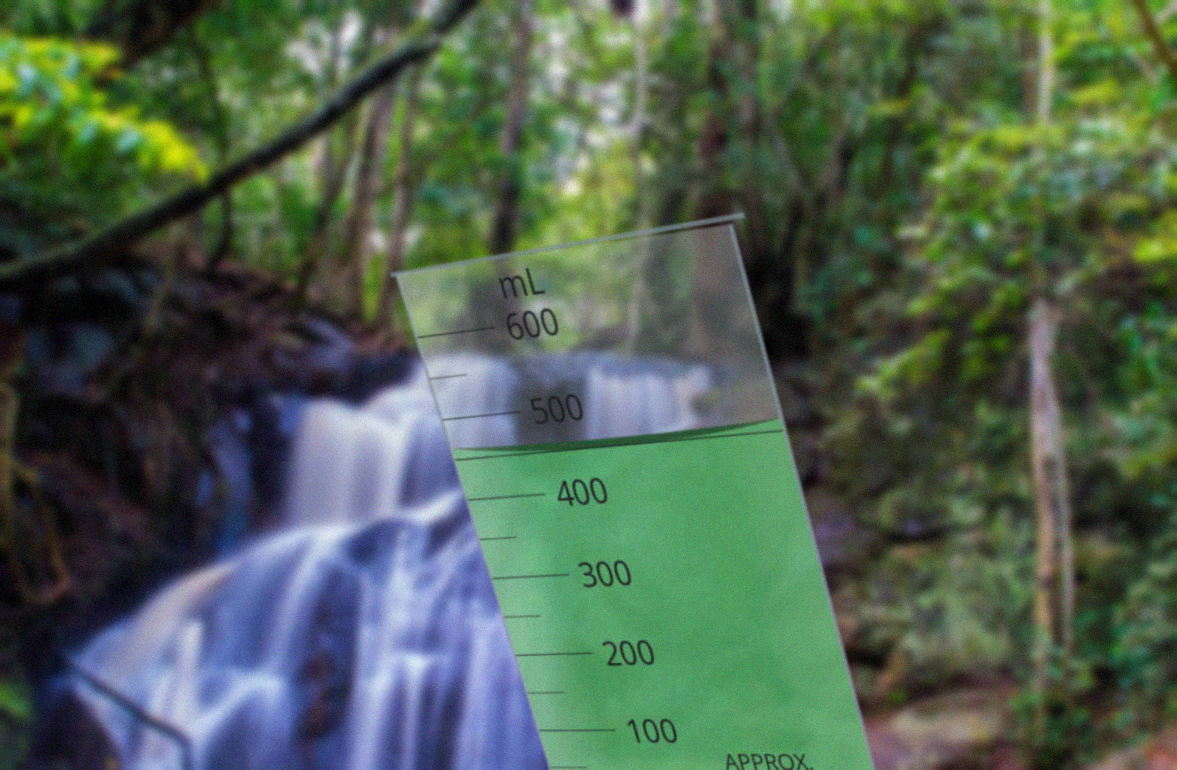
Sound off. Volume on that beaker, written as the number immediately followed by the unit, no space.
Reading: 450mL
